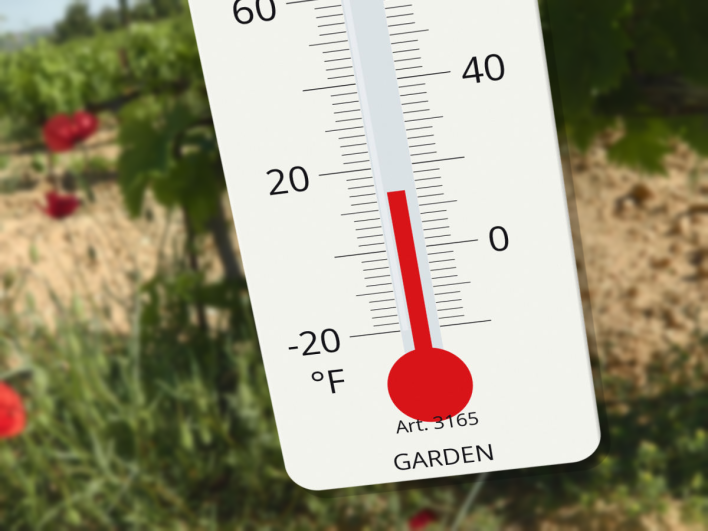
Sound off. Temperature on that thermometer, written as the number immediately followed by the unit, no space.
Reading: 14°F
